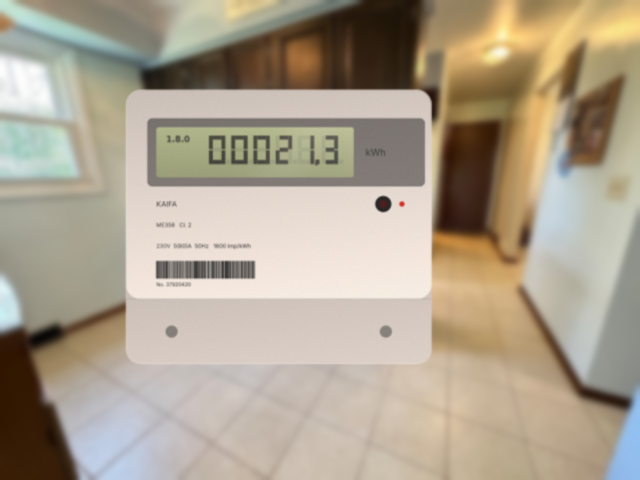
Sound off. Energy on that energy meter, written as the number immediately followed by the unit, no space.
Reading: 21.3kWh
